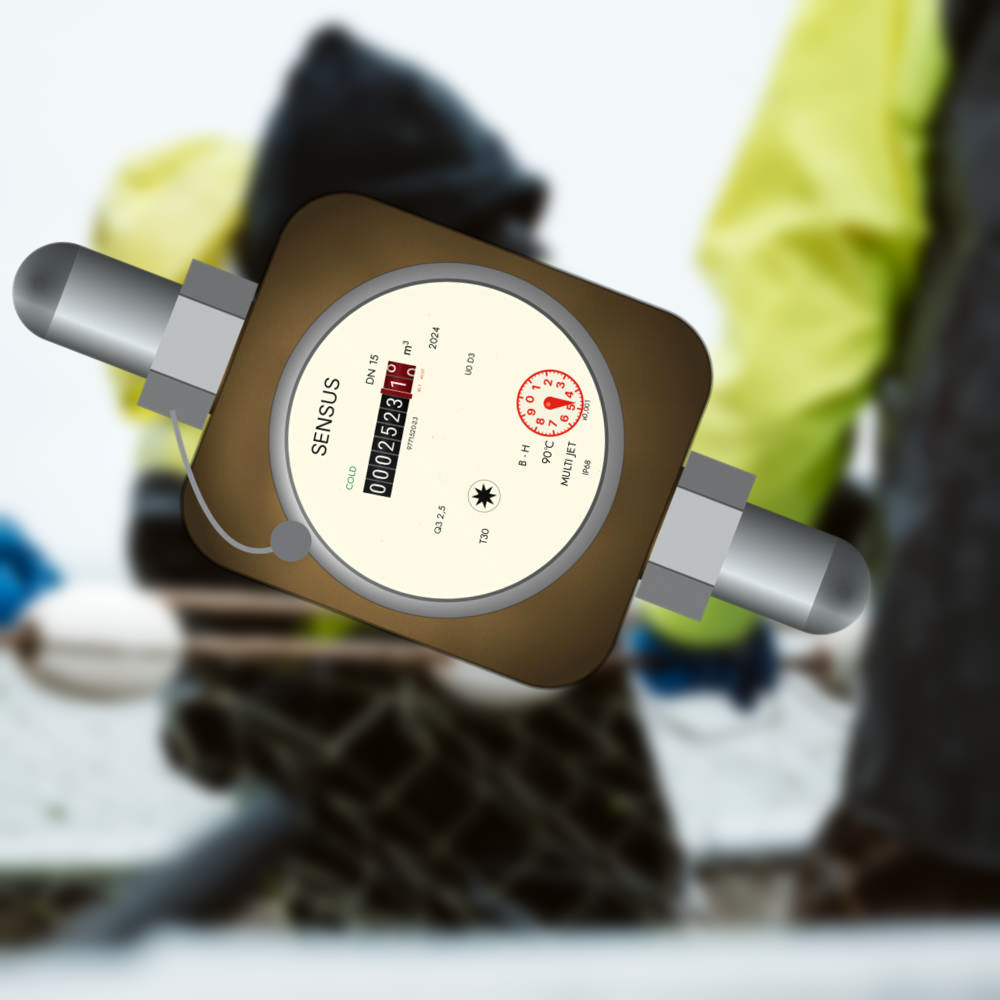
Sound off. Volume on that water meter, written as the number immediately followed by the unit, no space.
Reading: 2523.184m³
